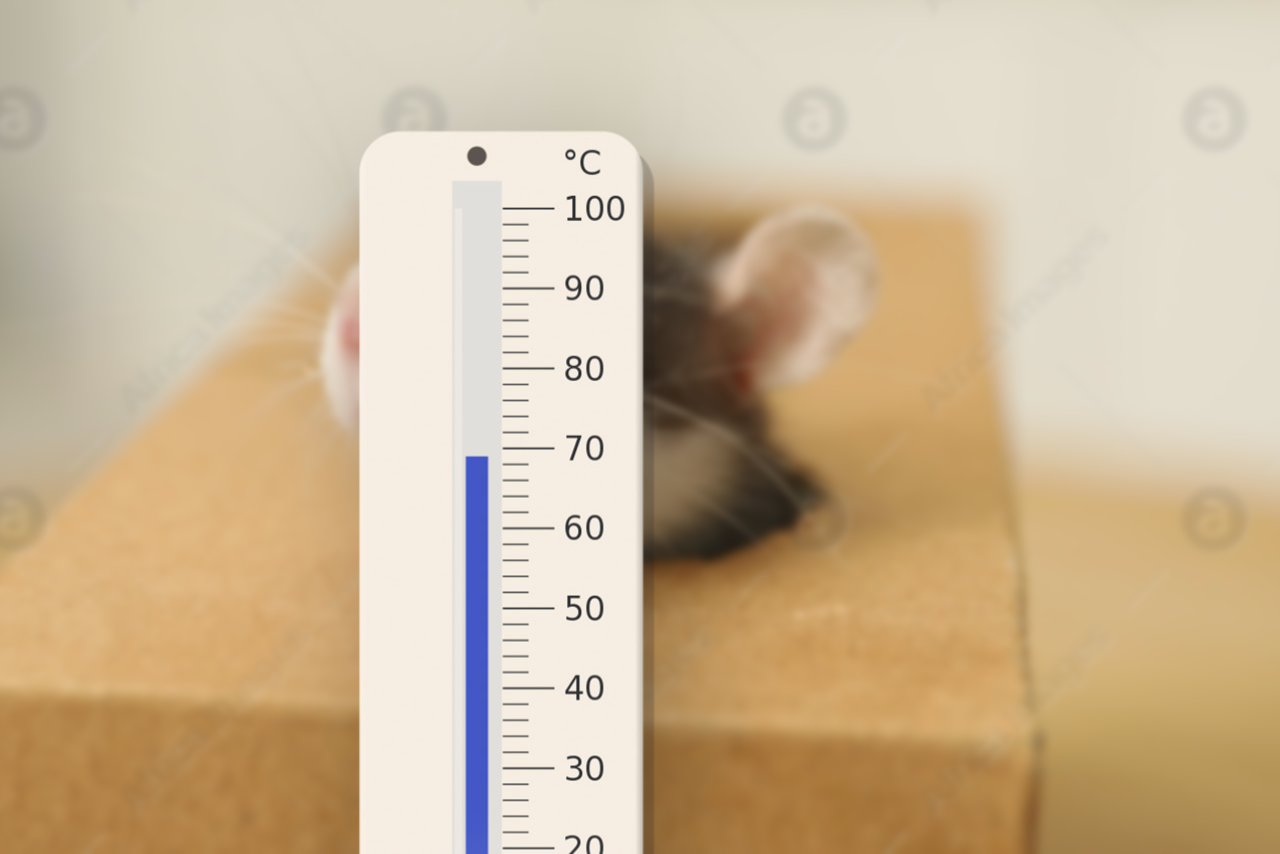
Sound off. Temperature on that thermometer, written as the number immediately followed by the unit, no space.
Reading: 69°C
